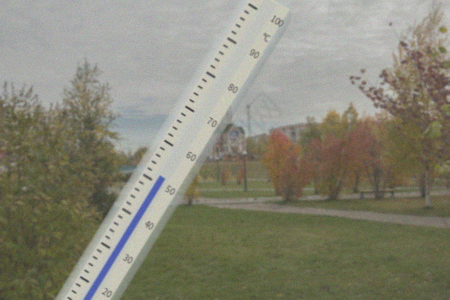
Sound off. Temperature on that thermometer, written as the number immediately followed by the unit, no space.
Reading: 52°C
